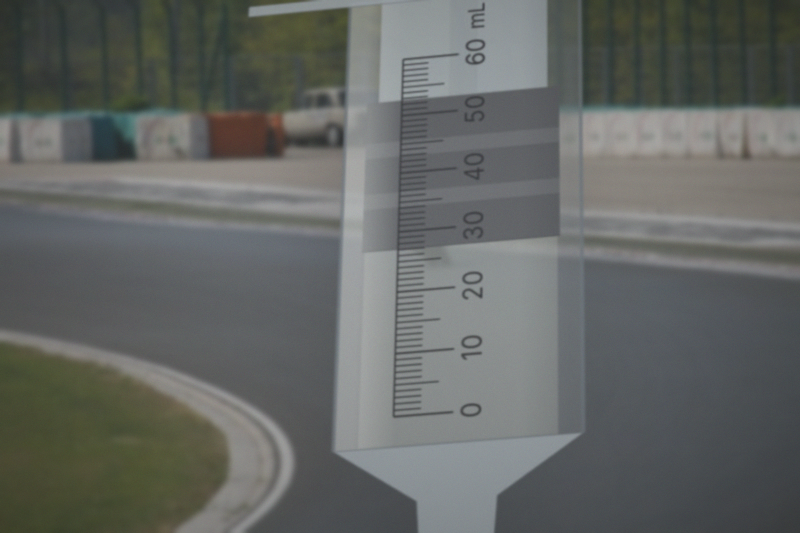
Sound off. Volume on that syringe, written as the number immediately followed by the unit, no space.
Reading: 27mL
